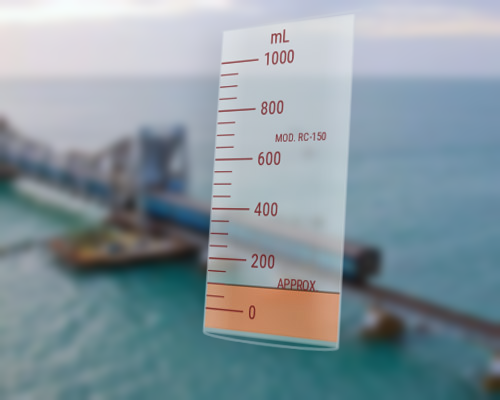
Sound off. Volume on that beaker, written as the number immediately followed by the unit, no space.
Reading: 100mL
